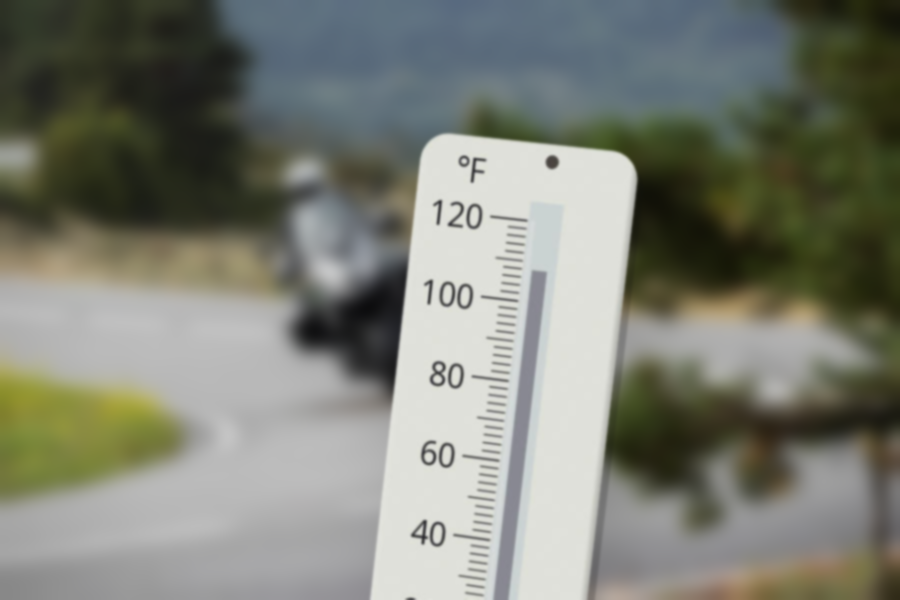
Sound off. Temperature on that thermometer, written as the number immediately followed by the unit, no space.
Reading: 108°F
